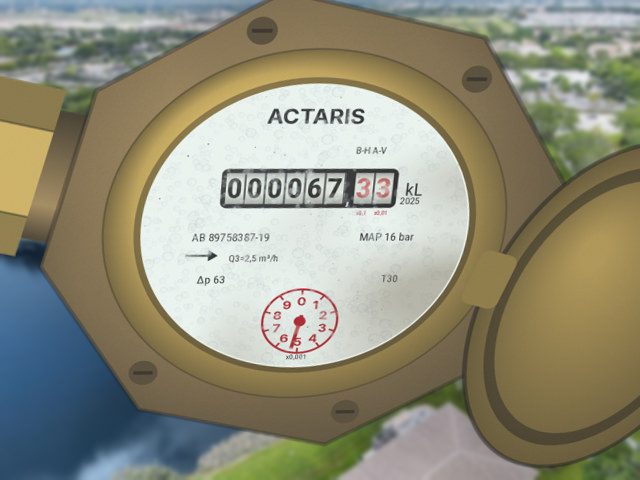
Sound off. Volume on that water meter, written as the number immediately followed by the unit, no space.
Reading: 67.335kL
